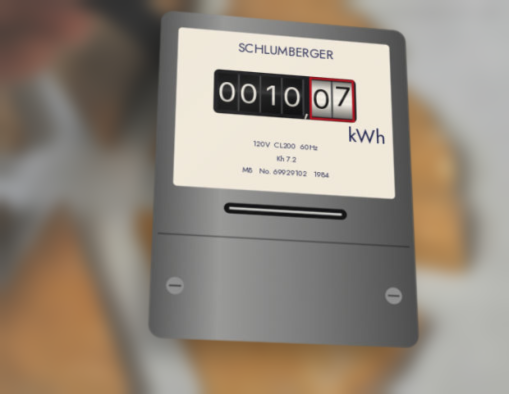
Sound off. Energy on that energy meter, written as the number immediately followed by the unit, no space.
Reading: 10.07kWh
